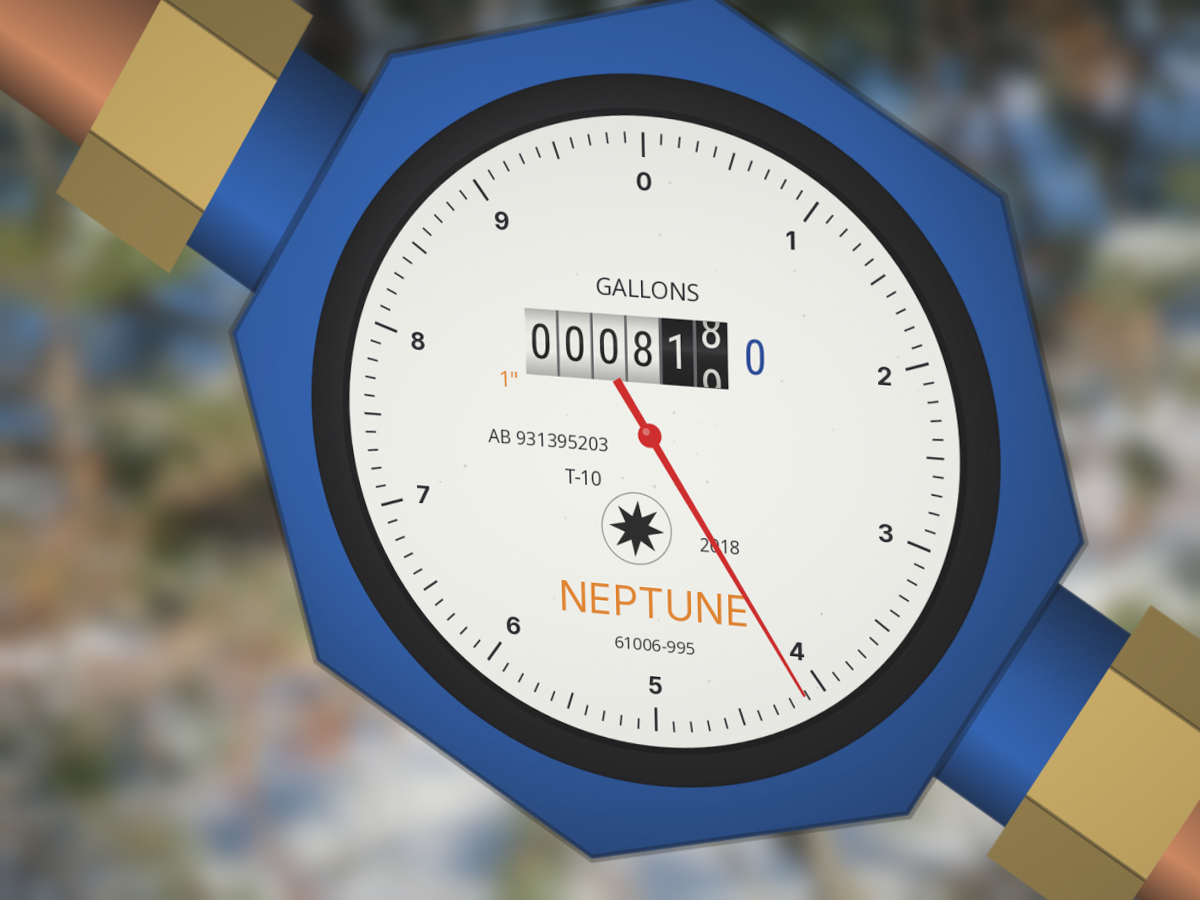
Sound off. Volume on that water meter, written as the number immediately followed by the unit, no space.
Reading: 8184.1gal
